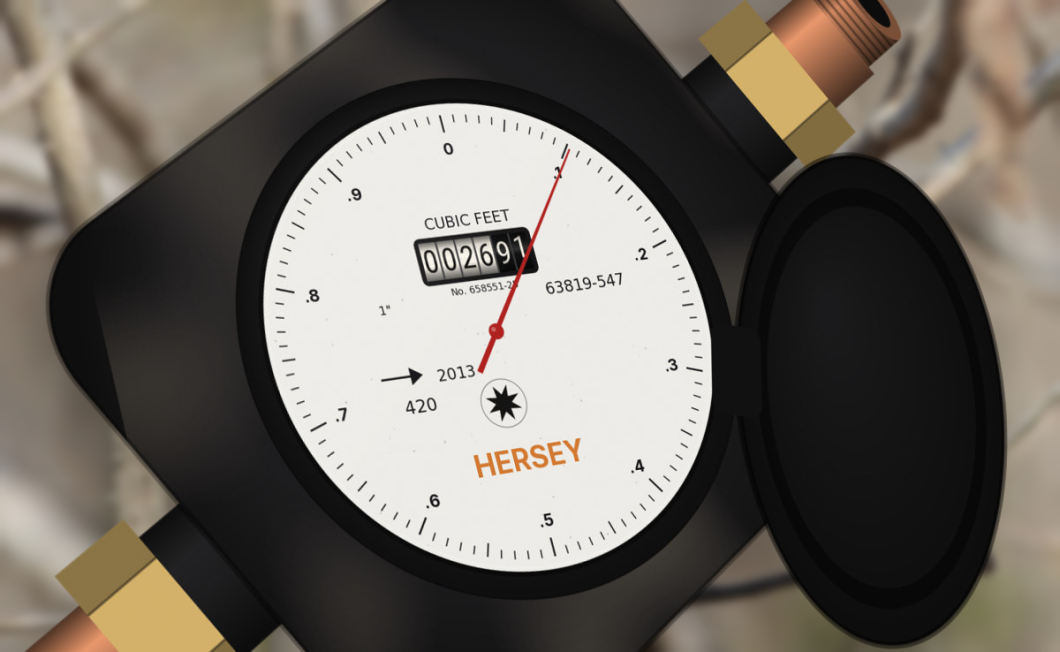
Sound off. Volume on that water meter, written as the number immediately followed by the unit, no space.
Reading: 2691.10ft³
